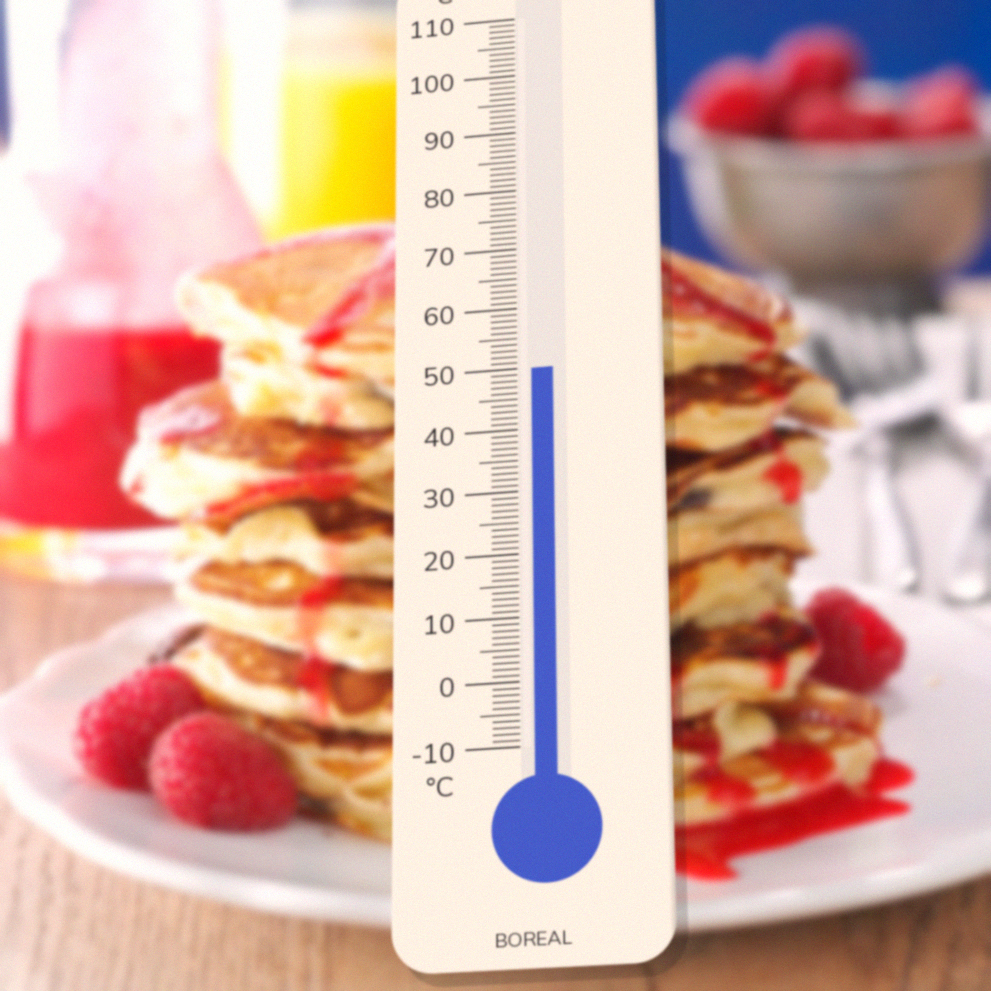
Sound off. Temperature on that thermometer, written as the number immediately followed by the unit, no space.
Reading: 50°C
